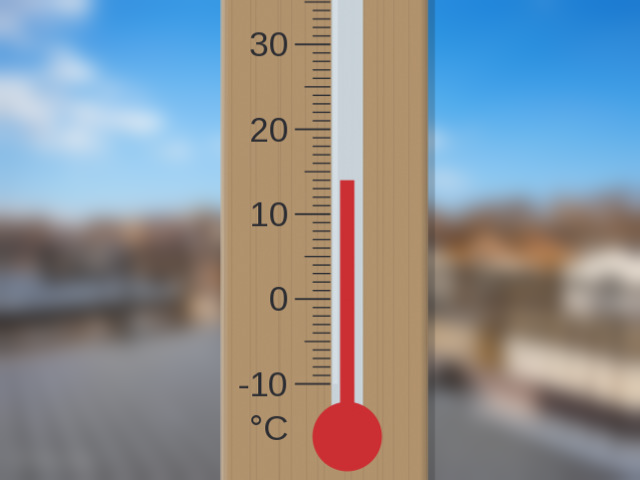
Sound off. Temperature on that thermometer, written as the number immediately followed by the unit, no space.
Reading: 14°C
